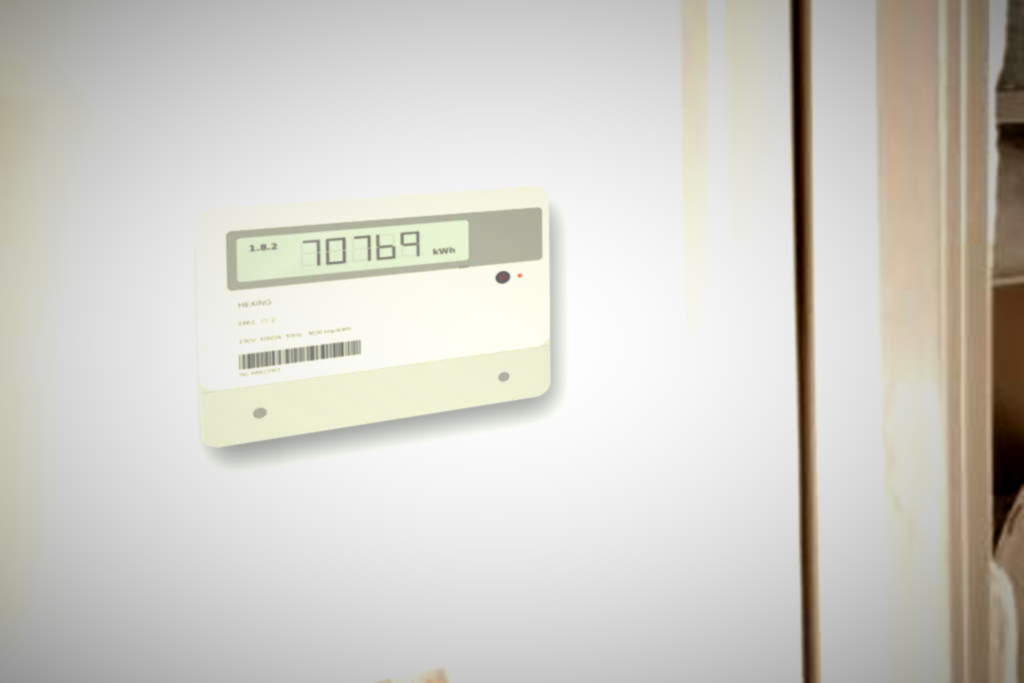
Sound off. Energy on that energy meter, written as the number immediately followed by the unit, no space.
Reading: 70769kWh
